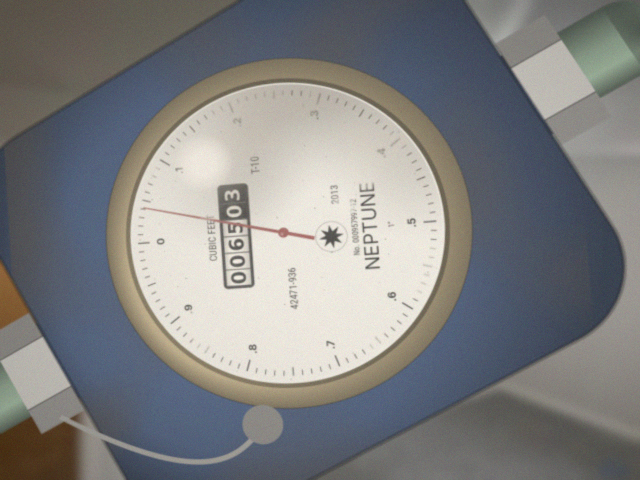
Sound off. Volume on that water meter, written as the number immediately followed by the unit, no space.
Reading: 6503.04ft³
